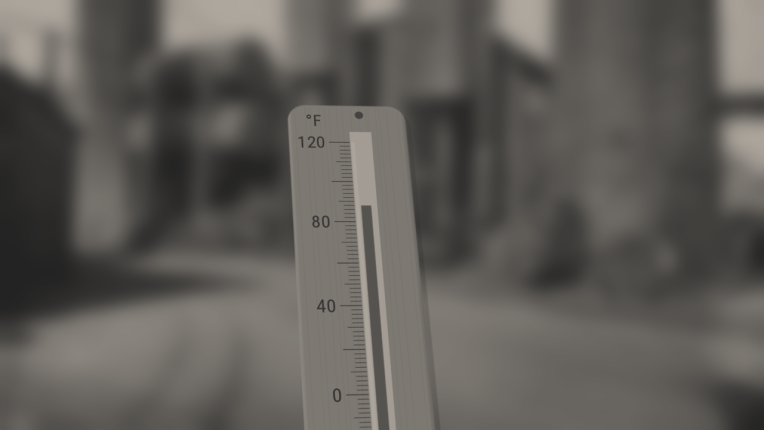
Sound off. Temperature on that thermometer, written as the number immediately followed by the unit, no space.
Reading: 88°F
